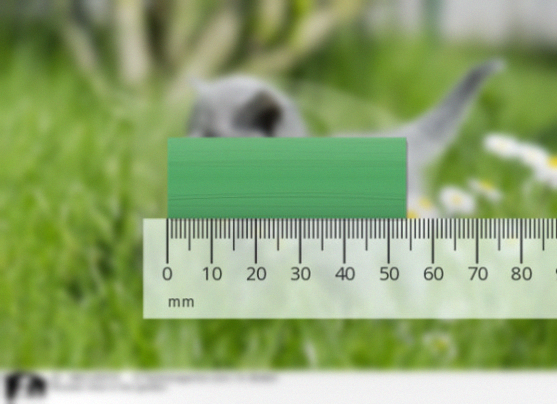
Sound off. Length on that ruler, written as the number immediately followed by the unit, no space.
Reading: 54mm
